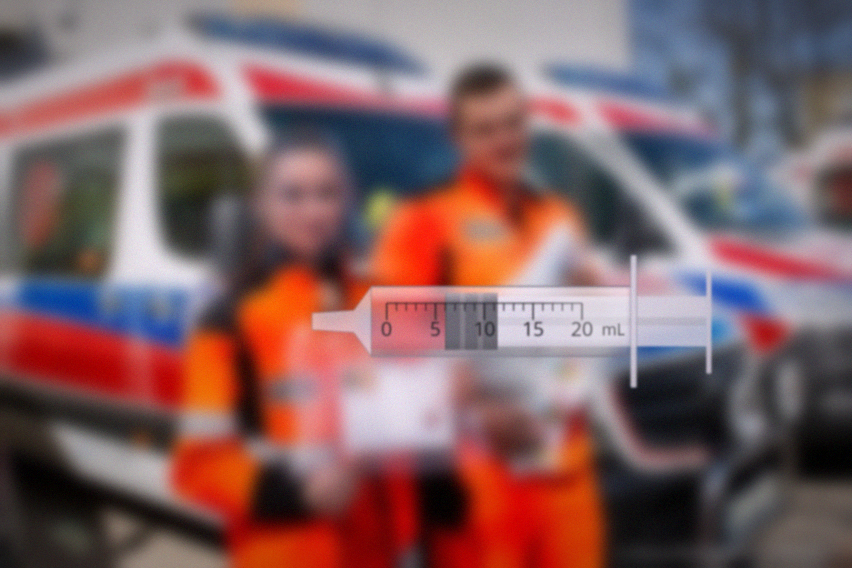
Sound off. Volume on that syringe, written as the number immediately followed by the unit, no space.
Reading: 6mL
